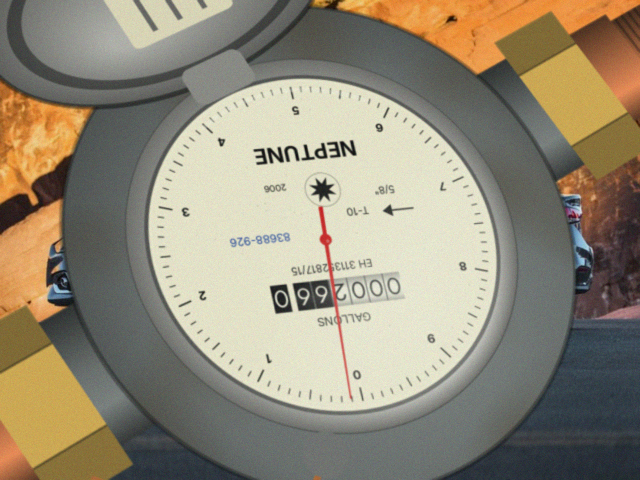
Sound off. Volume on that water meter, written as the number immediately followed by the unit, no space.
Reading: 2660.1gal
